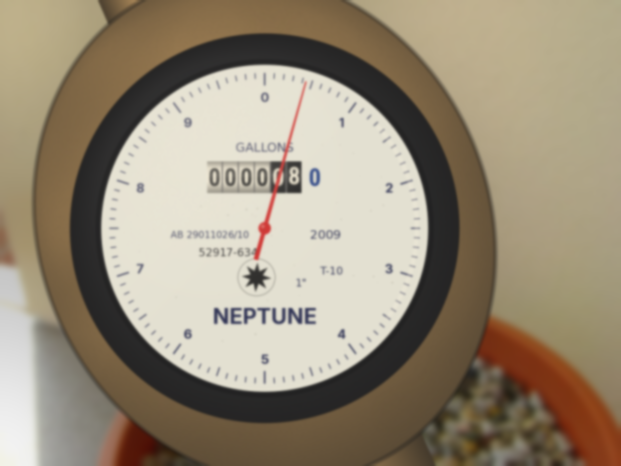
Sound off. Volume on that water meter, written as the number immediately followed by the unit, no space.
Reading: 80.4gal
